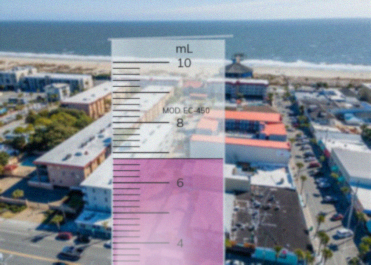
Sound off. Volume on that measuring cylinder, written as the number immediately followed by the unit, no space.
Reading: 6.8mL
